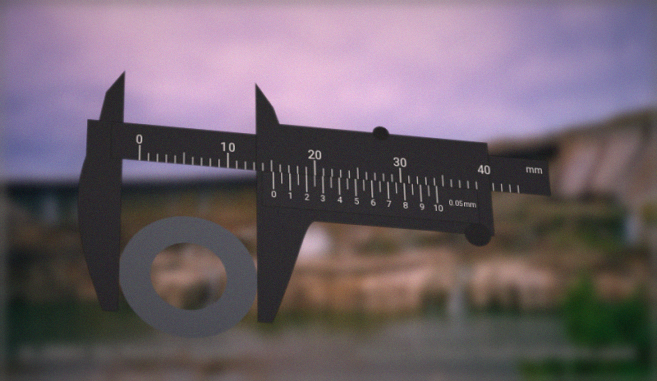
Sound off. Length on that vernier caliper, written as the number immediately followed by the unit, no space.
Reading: 15.2mm
